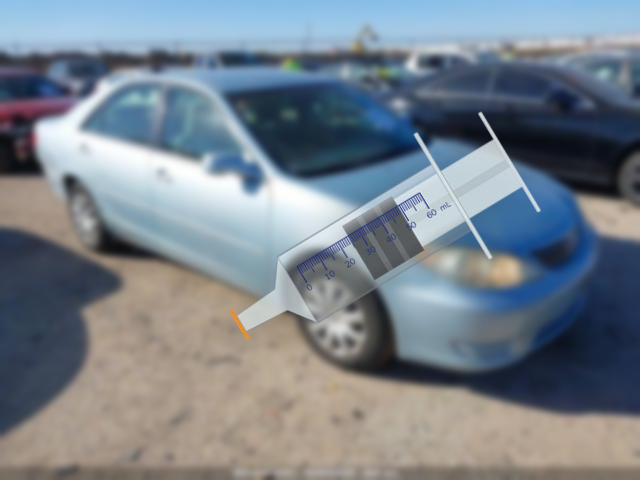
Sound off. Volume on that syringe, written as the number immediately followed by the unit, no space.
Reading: 25mL
